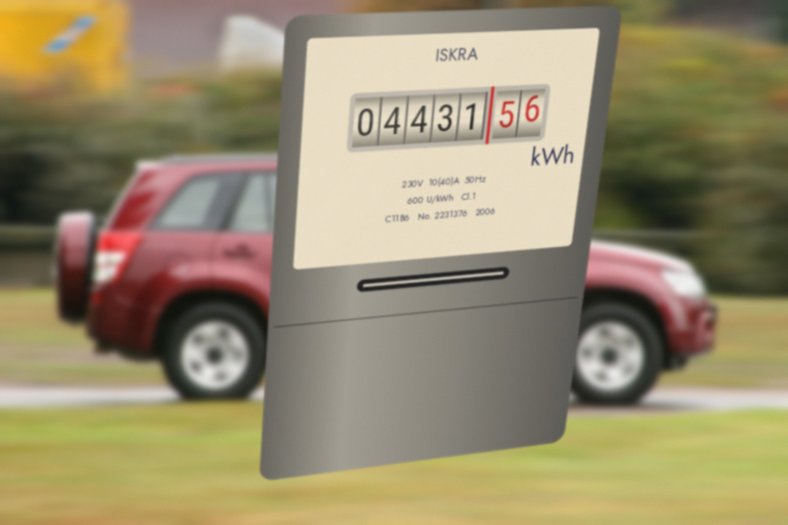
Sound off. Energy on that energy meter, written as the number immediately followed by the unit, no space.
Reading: 4431.56kWh
